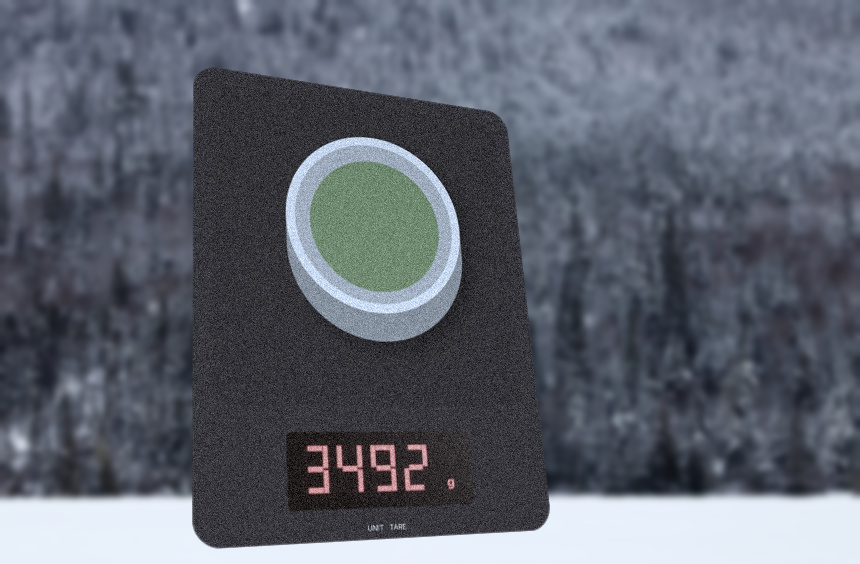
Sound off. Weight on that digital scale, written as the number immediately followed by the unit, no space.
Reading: 3492g
